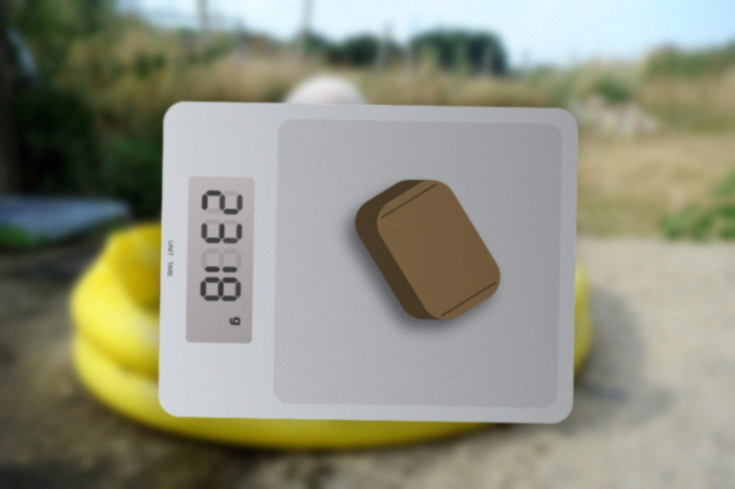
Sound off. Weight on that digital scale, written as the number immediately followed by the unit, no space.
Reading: 2318g
